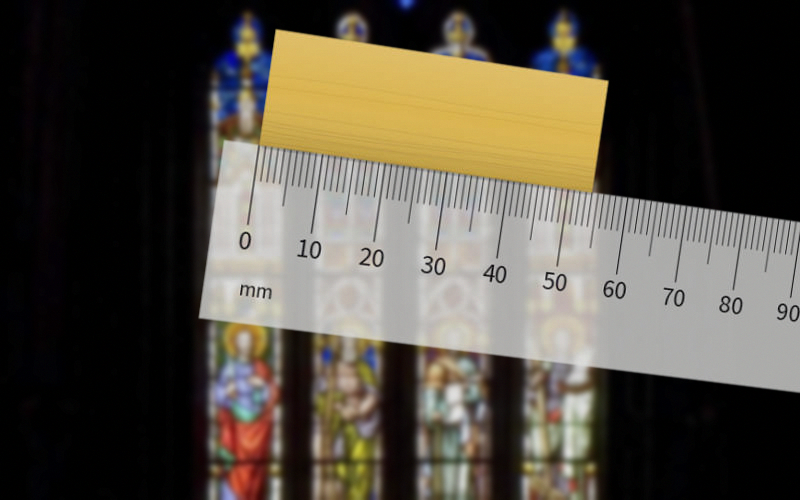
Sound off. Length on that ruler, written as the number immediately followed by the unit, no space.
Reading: 54mm
